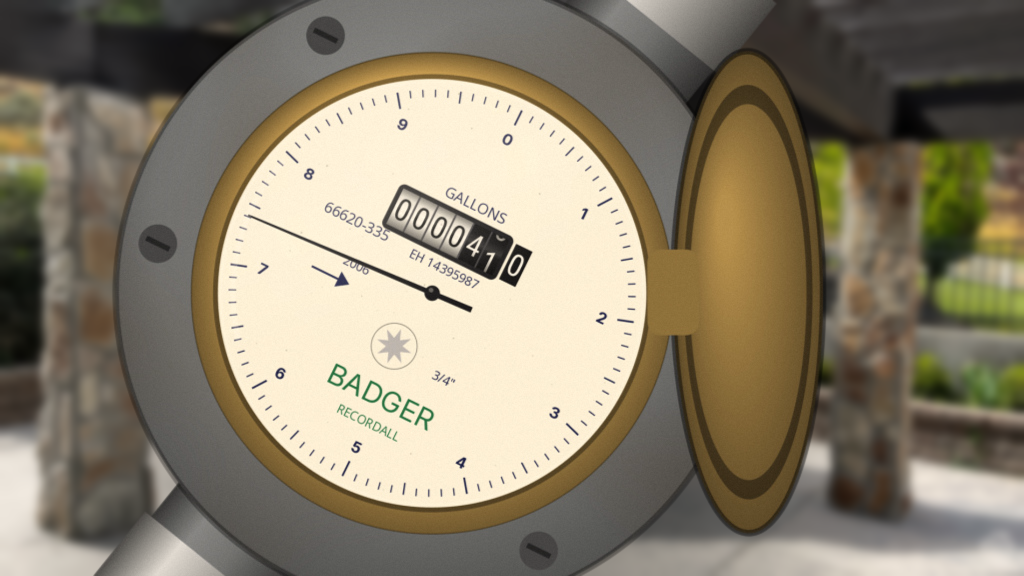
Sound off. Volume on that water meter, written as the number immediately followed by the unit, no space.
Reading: 407.4gal
